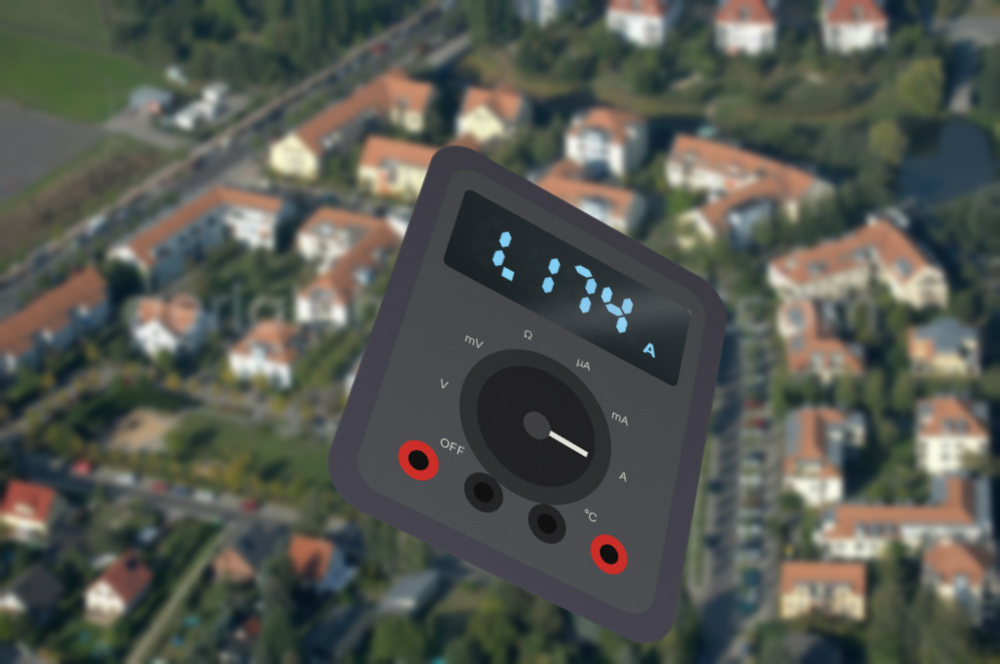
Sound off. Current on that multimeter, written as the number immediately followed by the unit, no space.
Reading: 1.174A
